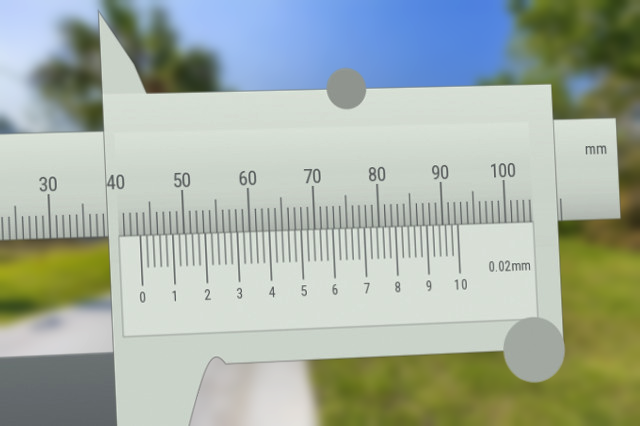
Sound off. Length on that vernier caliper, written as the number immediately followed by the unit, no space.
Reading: 43.4mm
